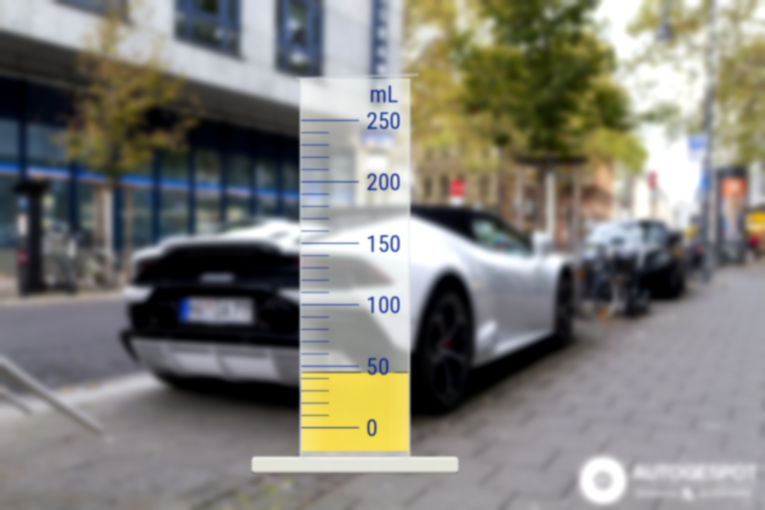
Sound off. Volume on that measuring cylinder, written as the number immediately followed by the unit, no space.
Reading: 45mL
